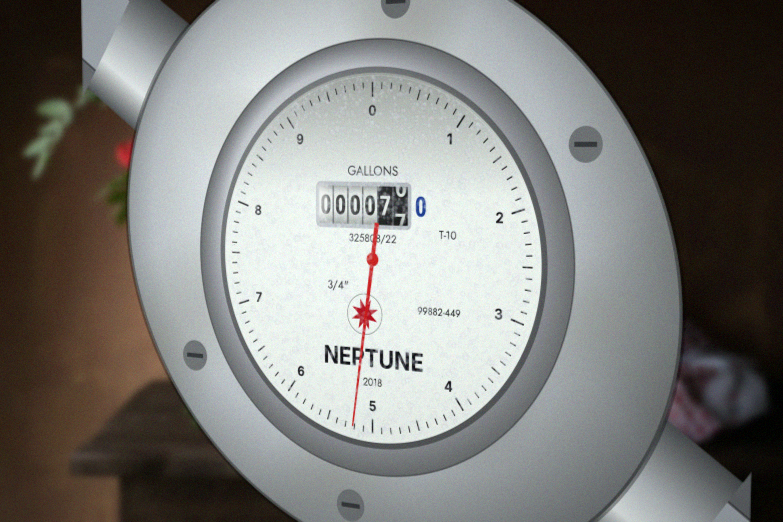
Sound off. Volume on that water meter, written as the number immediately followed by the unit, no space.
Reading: 765.2gal
